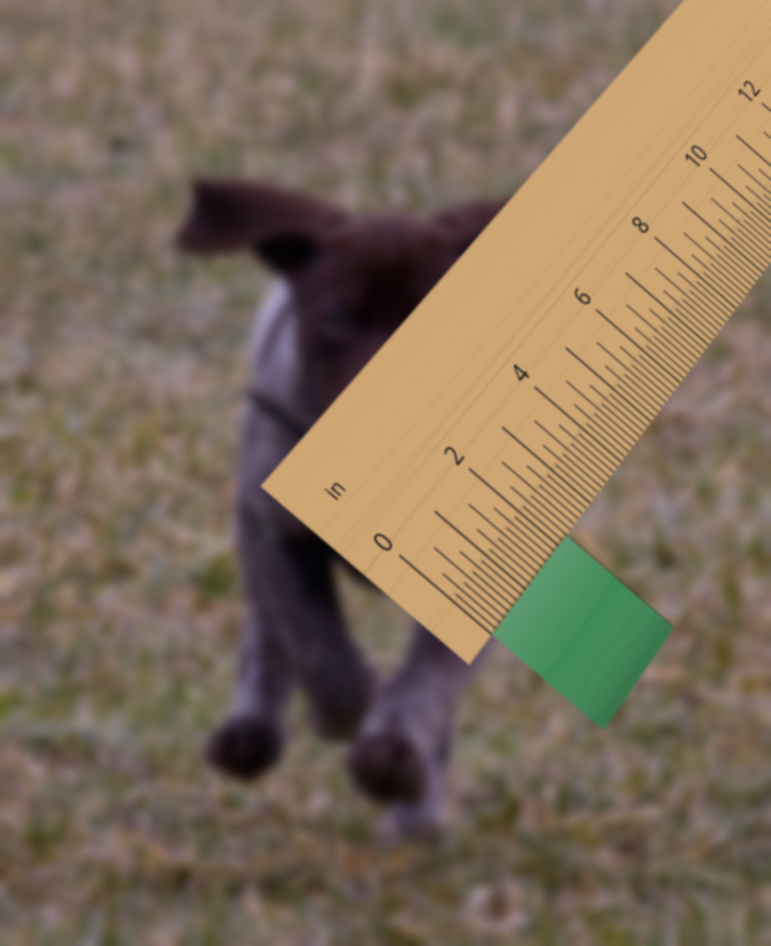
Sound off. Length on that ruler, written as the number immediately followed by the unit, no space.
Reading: 2.25in
